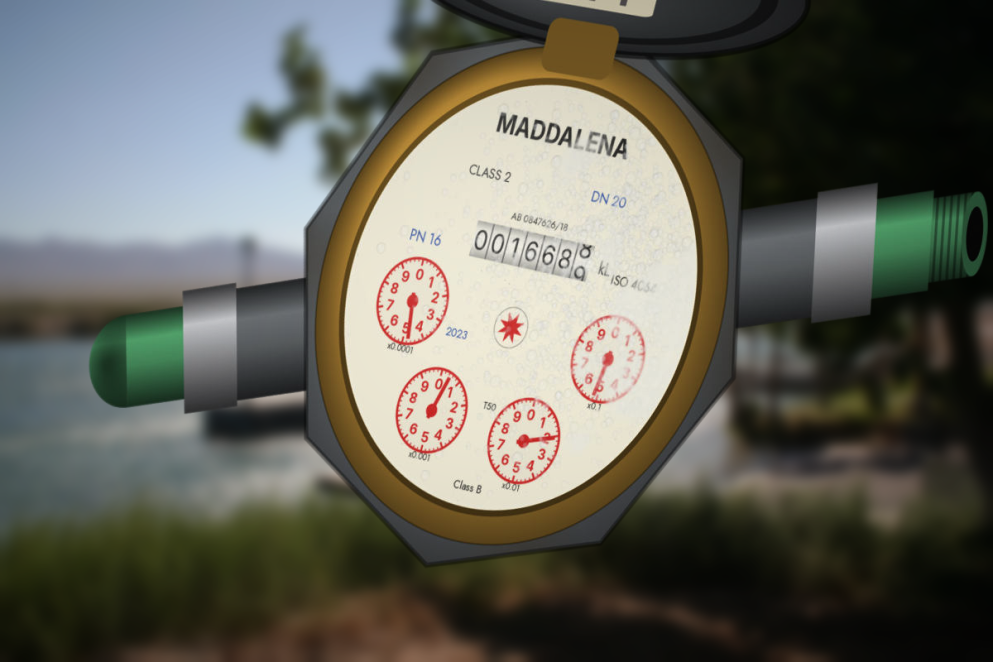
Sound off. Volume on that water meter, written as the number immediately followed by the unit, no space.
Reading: 16688.5204kL
